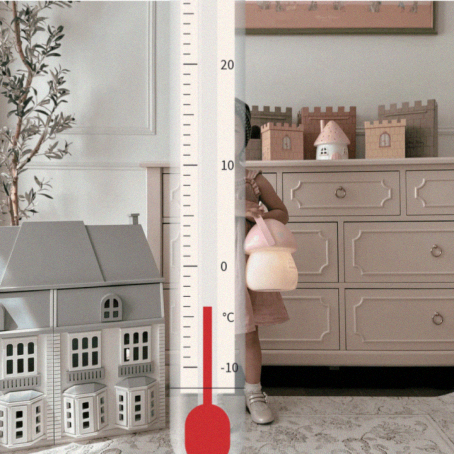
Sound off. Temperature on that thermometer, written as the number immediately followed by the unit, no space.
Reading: -4°C
